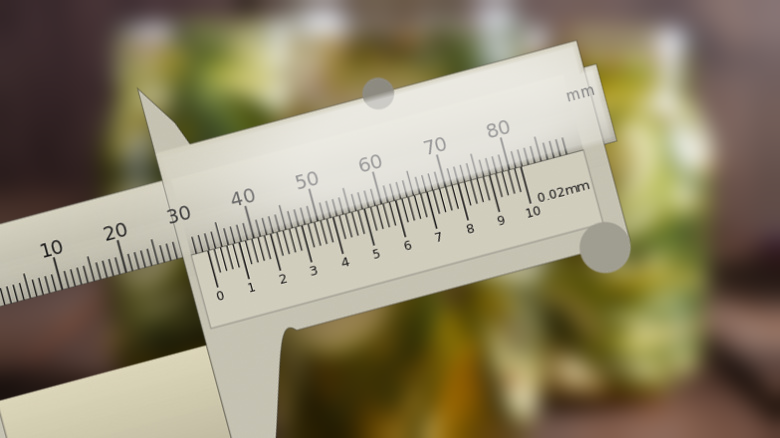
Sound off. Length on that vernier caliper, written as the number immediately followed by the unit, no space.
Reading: 32.8mm
